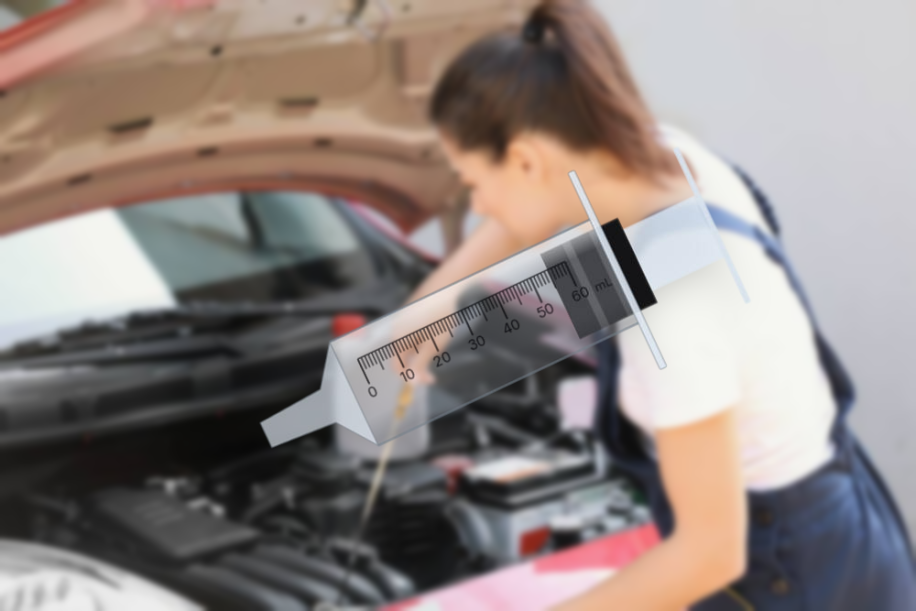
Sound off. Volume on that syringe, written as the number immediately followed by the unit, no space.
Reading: 55mL
